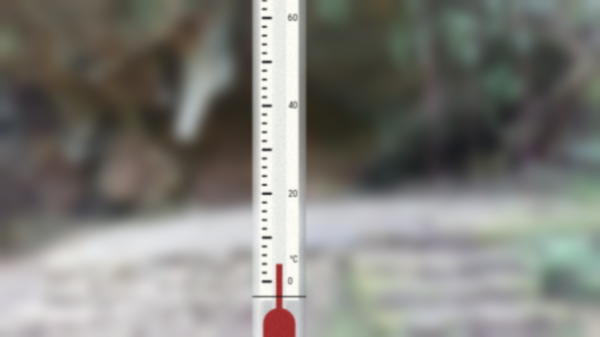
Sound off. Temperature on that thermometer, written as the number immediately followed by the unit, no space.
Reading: 4°C
